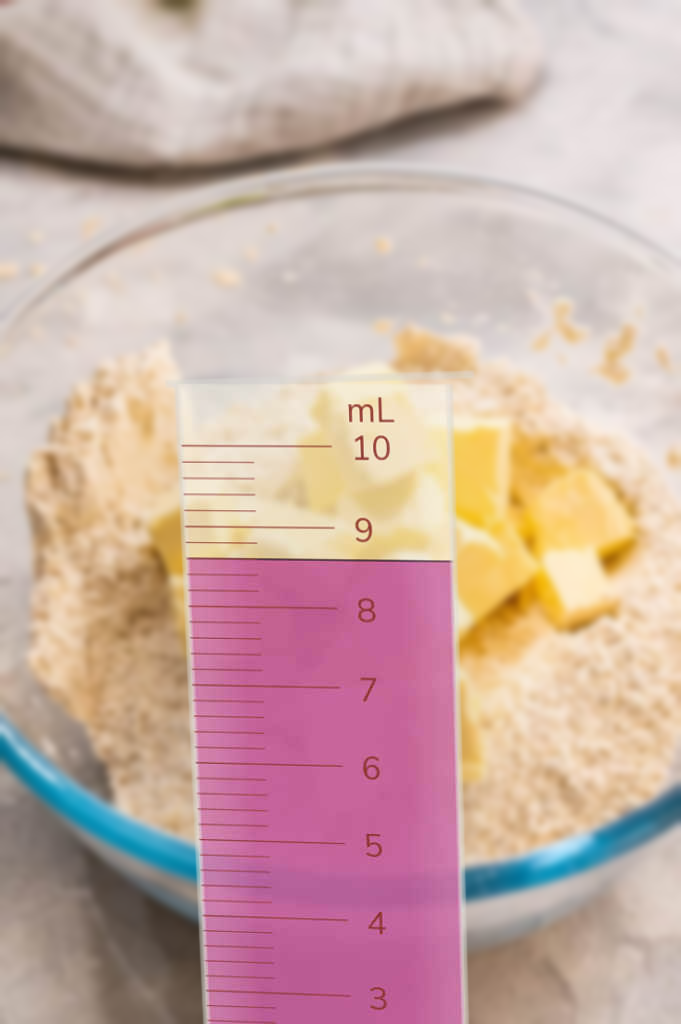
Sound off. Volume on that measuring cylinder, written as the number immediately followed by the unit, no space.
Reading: 8.6mL
